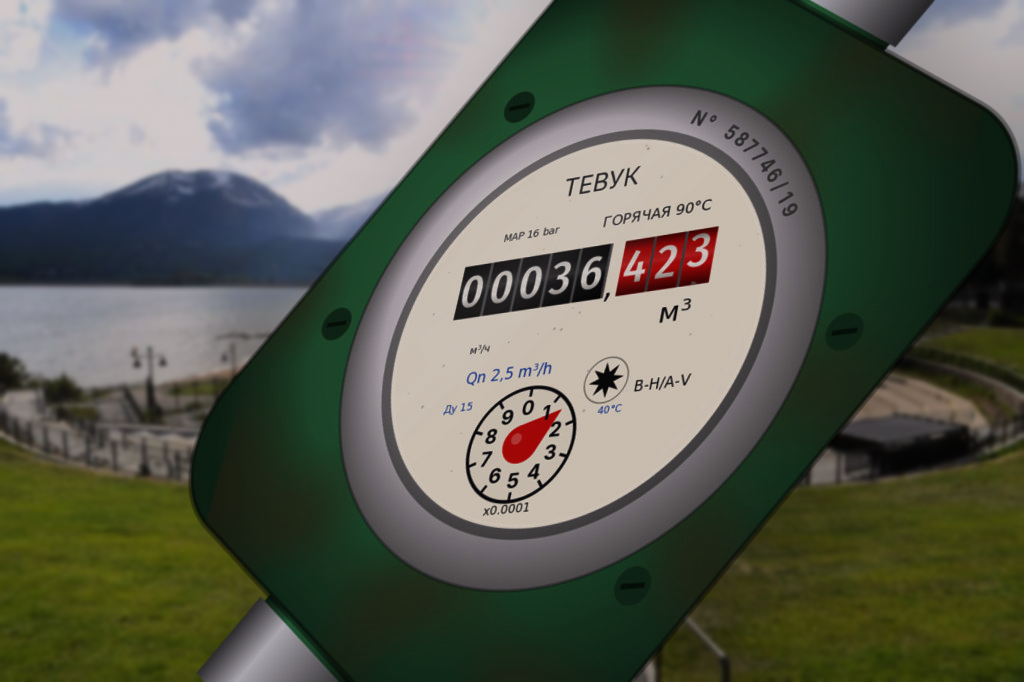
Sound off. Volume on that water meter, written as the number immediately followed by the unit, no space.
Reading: 36.4231m³
